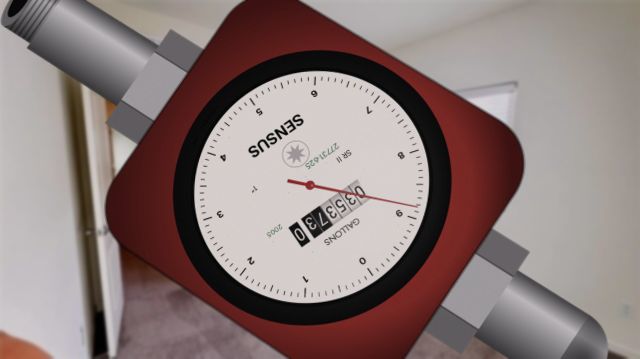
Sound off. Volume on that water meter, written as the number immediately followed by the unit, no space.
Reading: 353728.8gal
